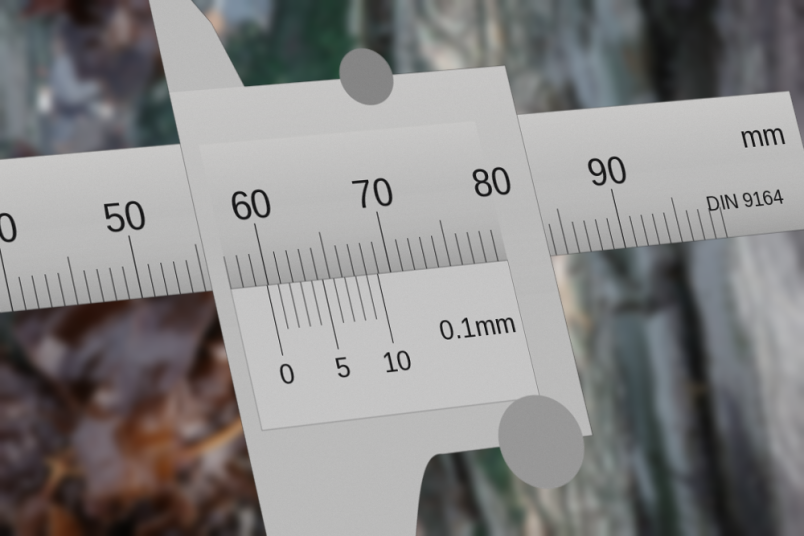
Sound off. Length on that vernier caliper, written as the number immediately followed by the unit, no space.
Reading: 59.9mm
